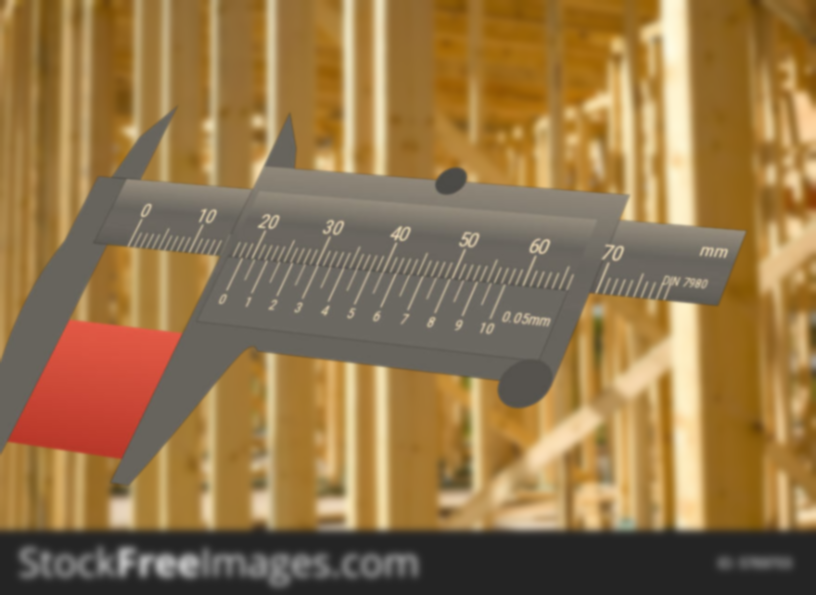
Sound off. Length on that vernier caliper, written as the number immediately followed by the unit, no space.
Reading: 18.5mm
